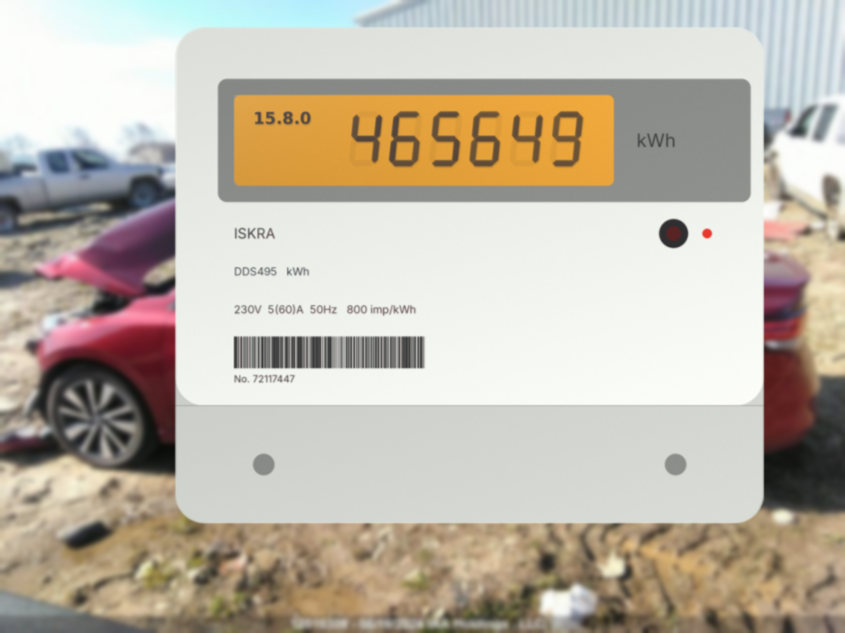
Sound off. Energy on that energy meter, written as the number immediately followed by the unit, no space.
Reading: 465649kWh
